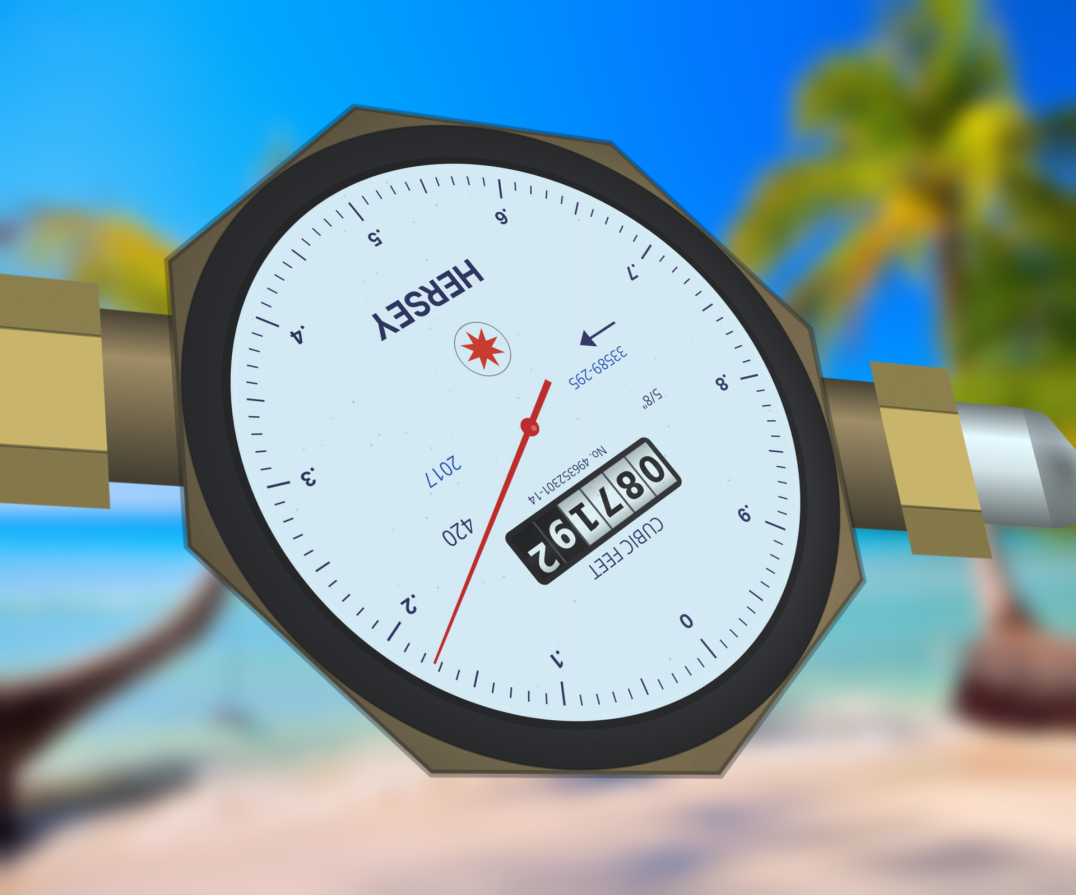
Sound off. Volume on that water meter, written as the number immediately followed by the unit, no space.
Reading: 87192.17ft³
